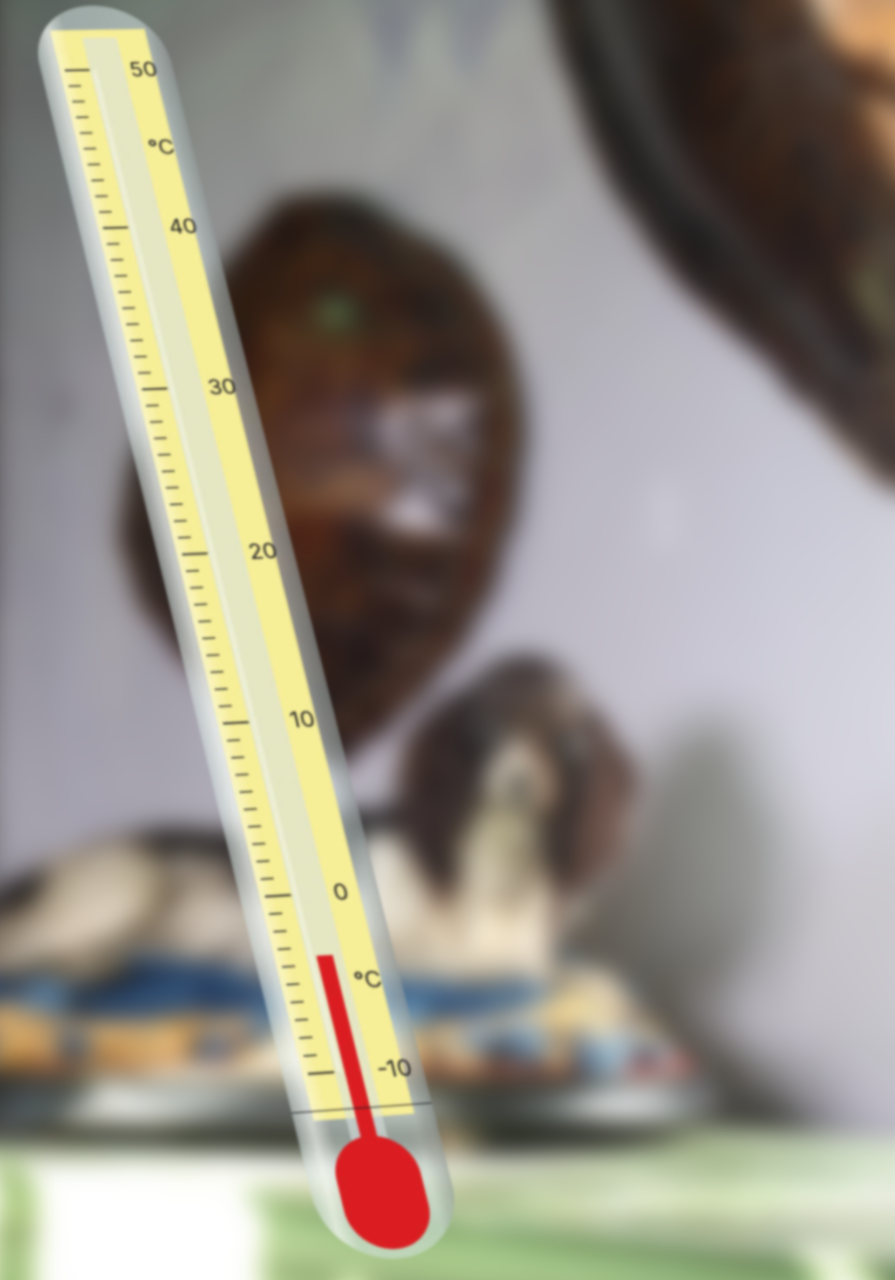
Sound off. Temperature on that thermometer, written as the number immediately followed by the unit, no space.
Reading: -3.5°C
